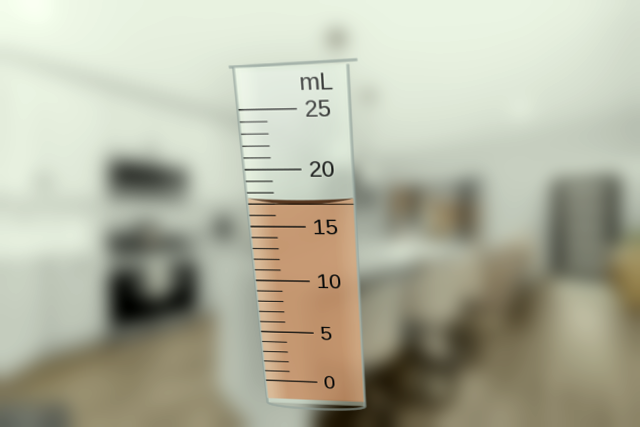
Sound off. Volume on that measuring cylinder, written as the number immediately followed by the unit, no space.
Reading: 17mL
